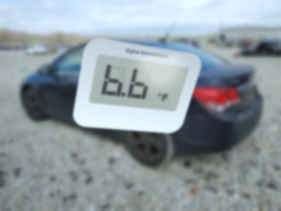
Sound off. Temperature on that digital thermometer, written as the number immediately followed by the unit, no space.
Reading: 6.6°F
